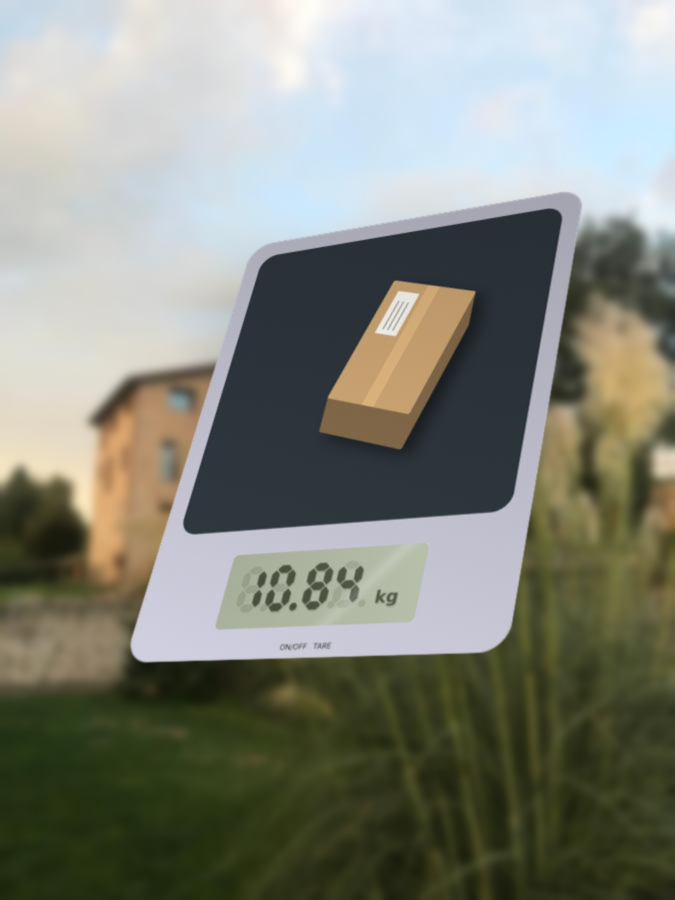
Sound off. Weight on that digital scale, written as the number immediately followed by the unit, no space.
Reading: 10.84kg
